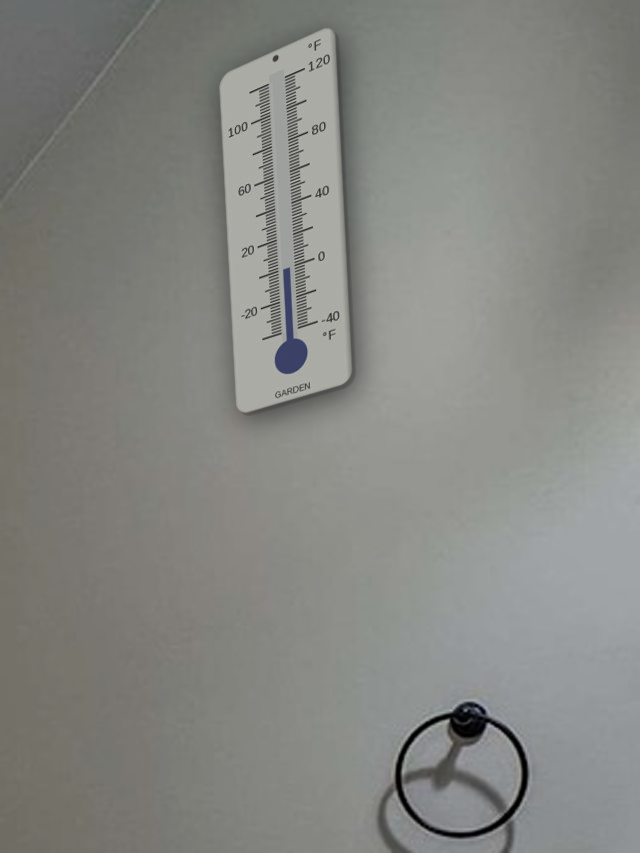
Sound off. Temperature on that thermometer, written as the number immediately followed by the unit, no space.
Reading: 0°F
